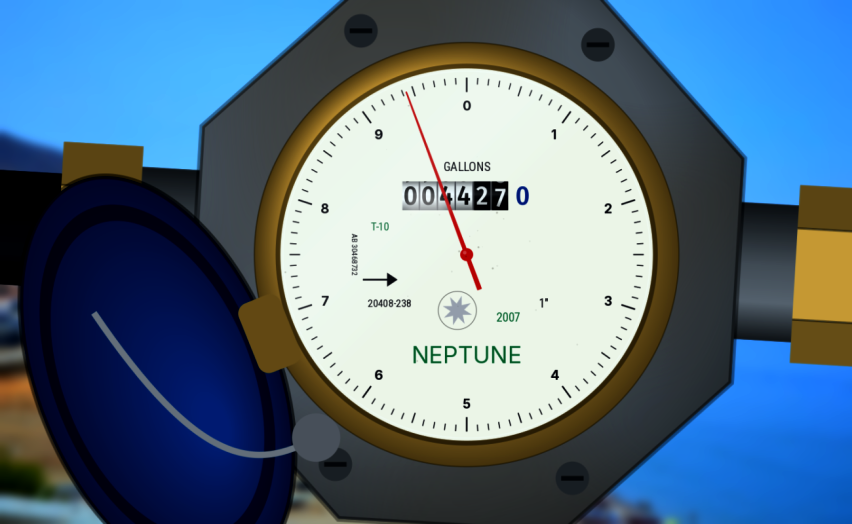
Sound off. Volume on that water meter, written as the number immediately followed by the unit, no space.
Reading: 44269.4gal
